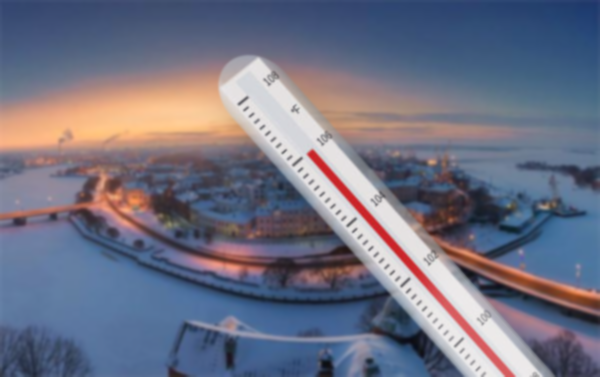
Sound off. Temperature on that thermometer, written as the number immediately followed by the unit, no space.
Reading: 106°F
